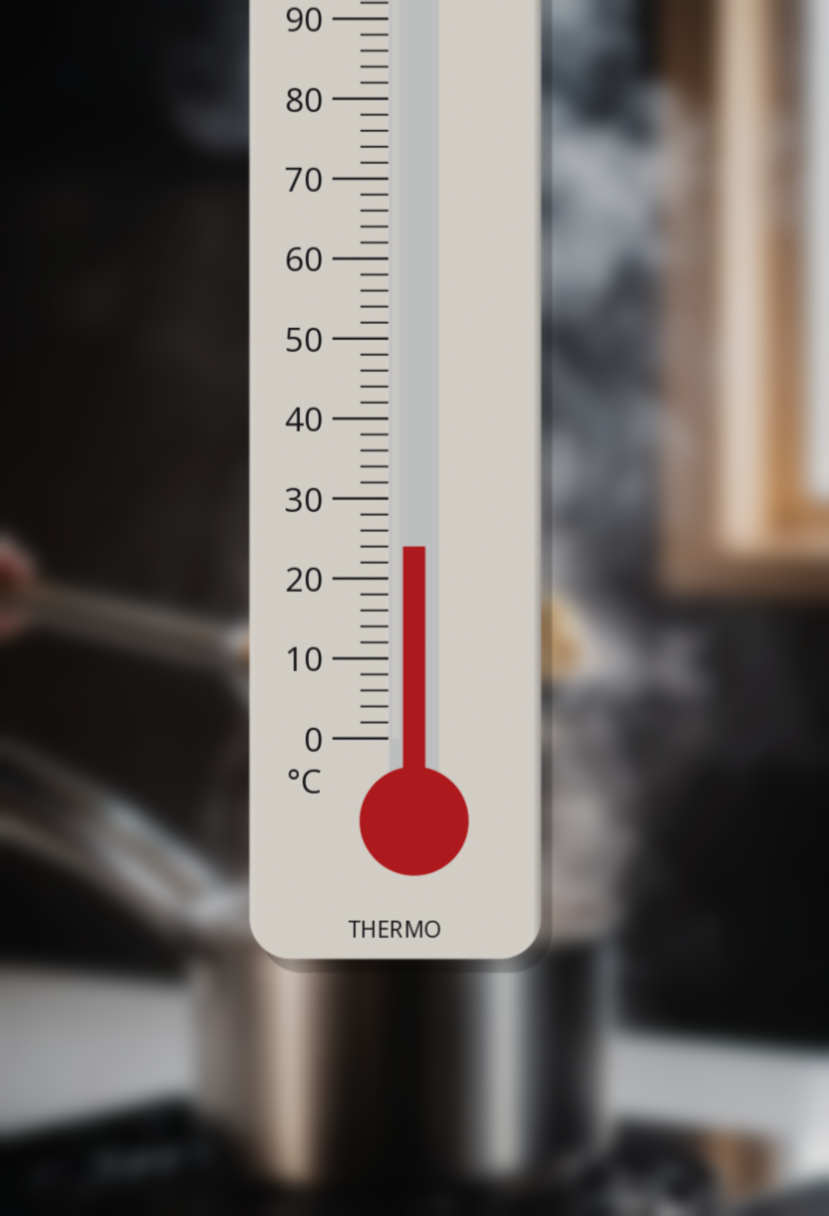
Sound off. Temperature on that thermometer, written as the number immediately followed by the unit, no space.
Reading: 24°C
